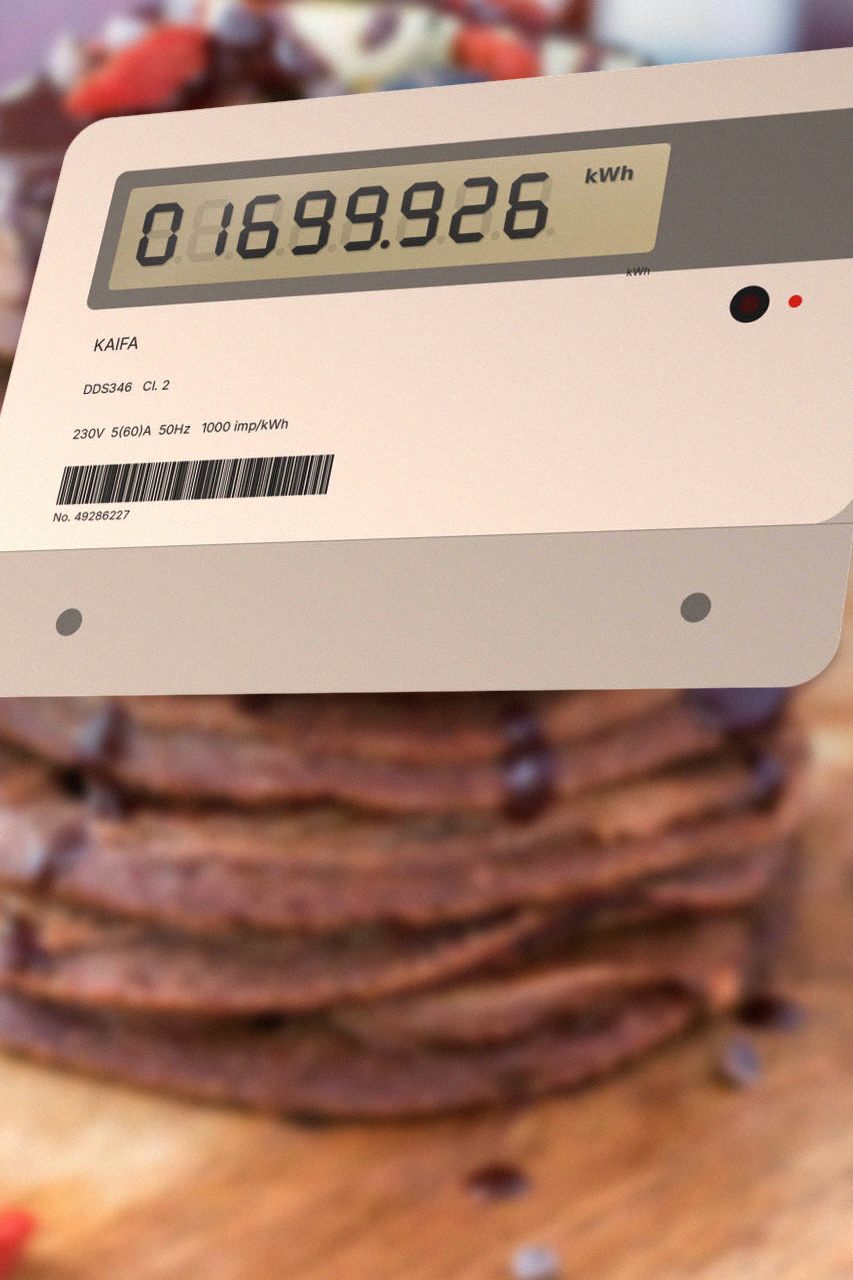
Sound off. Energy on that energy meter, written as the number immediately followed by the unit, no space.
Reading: 1699.926kWh
